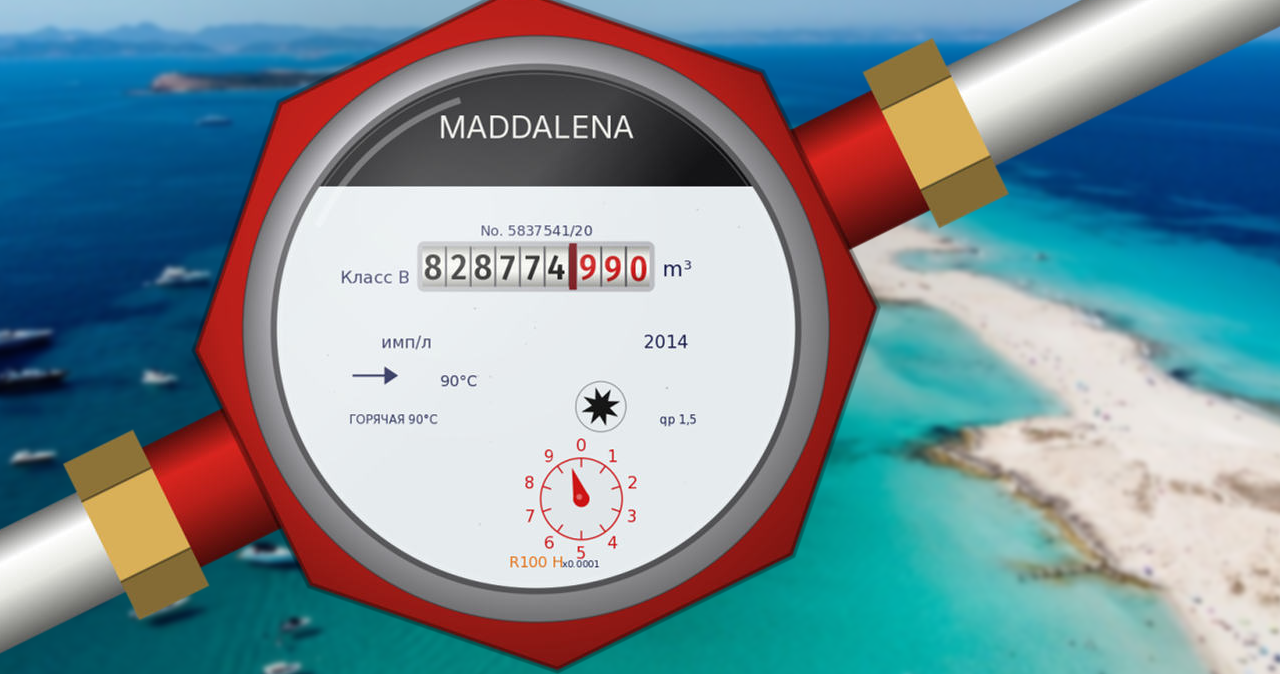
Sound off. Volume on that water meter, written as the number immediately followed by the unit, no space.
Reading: 828774.9899m³
